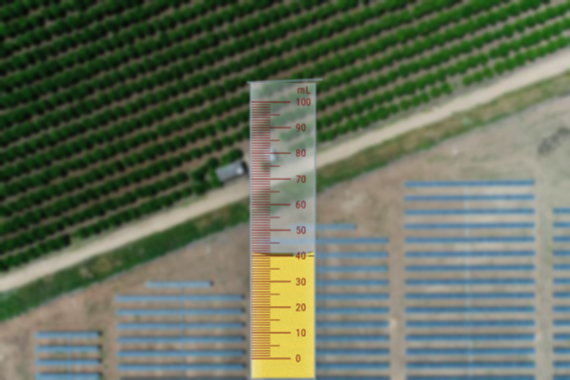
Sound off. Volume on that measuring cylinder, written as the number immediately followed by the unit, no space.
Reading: 40mL
